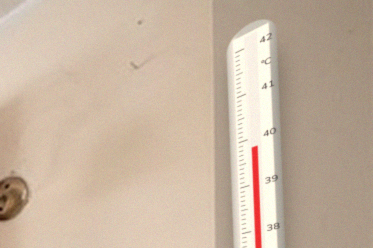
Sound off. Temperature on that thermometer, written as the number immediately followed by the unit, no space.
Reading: 39.8°C
